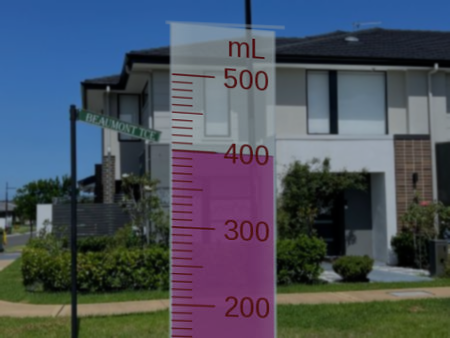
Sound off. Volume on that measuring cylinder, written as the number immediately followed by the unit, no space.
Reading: 400mL
